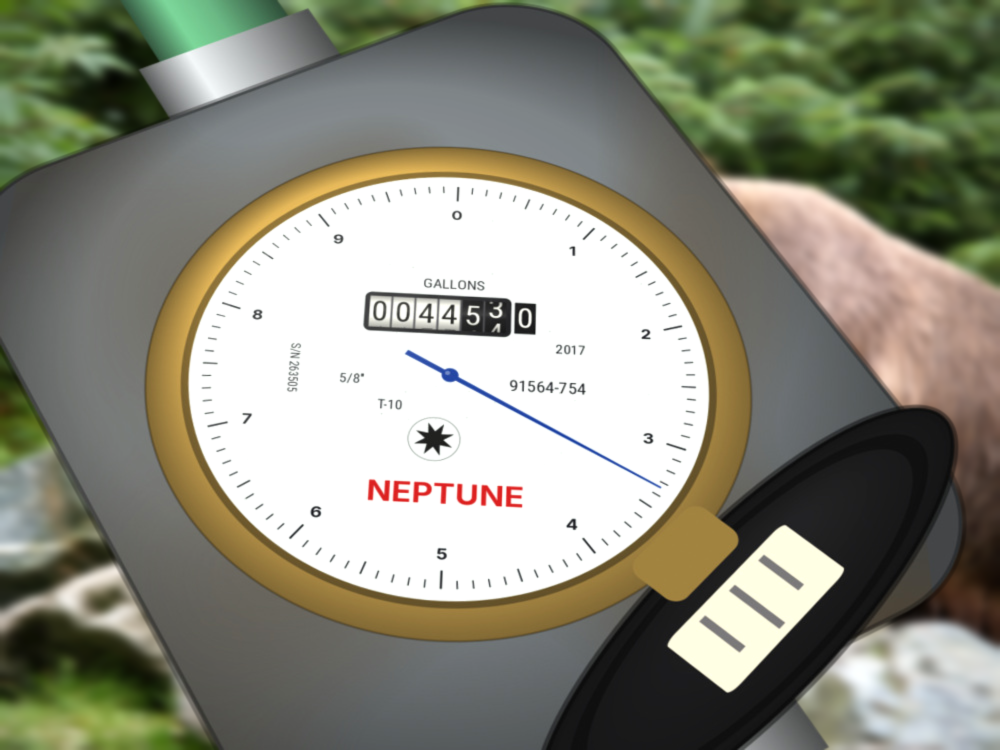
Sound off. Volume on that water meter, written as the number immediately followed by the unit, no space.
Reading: 44533.3gal
